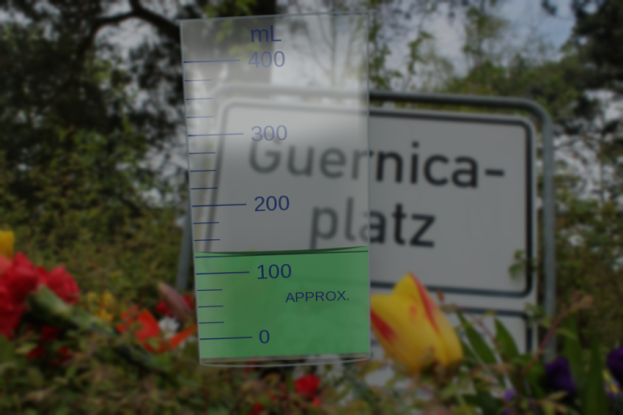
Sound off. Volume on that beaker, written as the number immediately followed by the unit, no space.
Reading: 125mL
